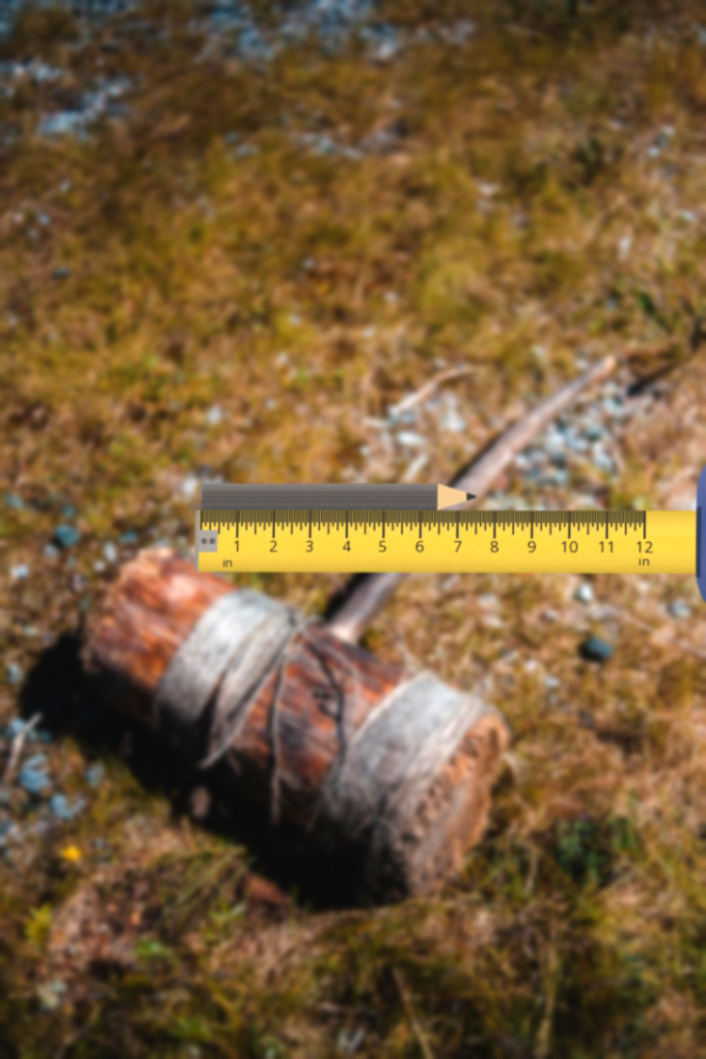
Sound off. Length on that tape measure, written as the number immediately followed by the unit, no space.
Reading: 7.5in
